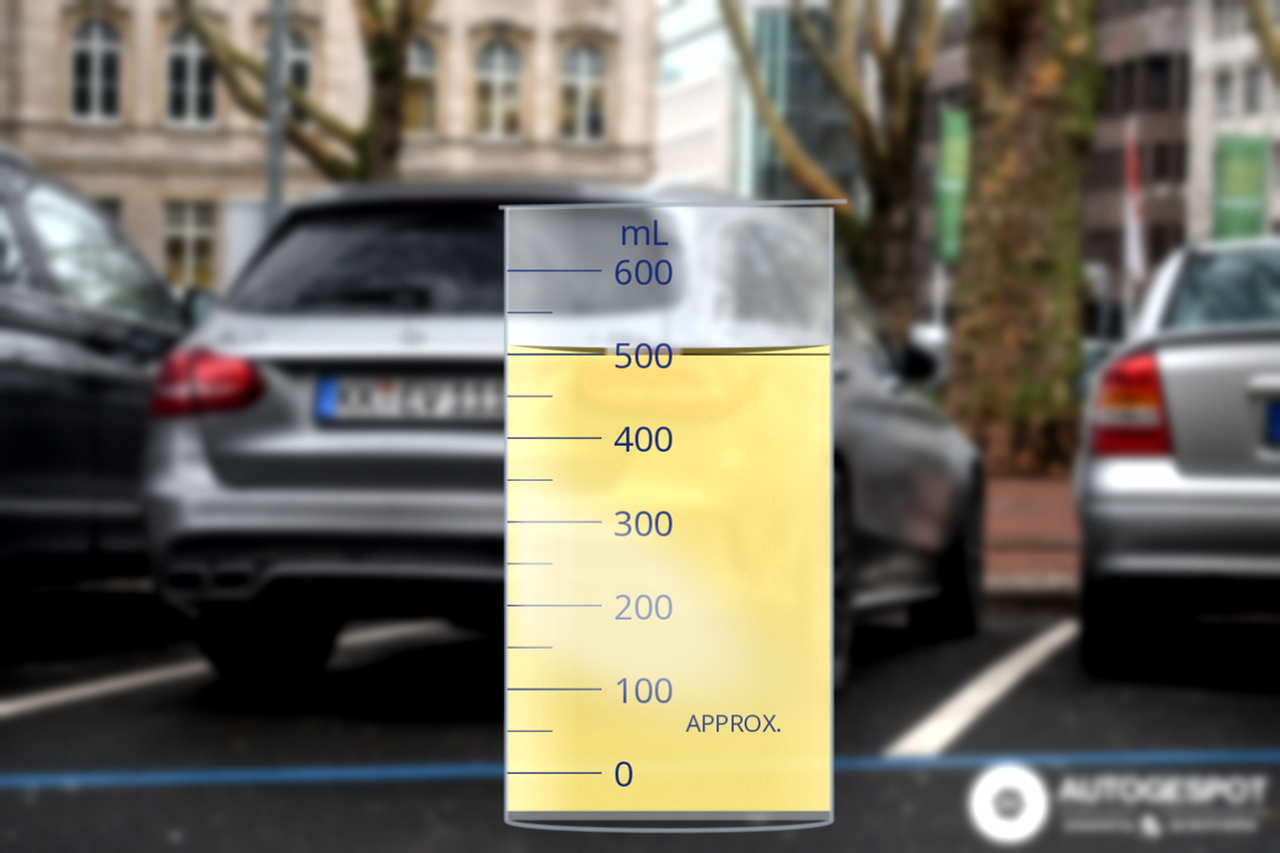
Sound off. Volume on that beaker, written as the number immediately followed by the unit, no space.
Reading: 500mL
